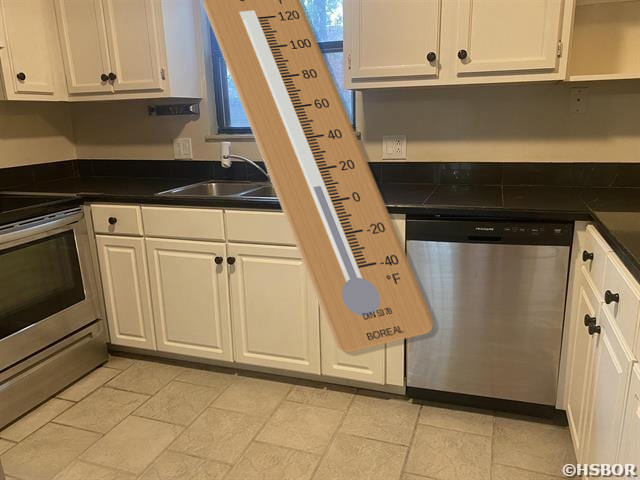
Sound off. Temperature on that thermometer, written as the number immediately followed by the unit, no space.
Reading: 10°F
